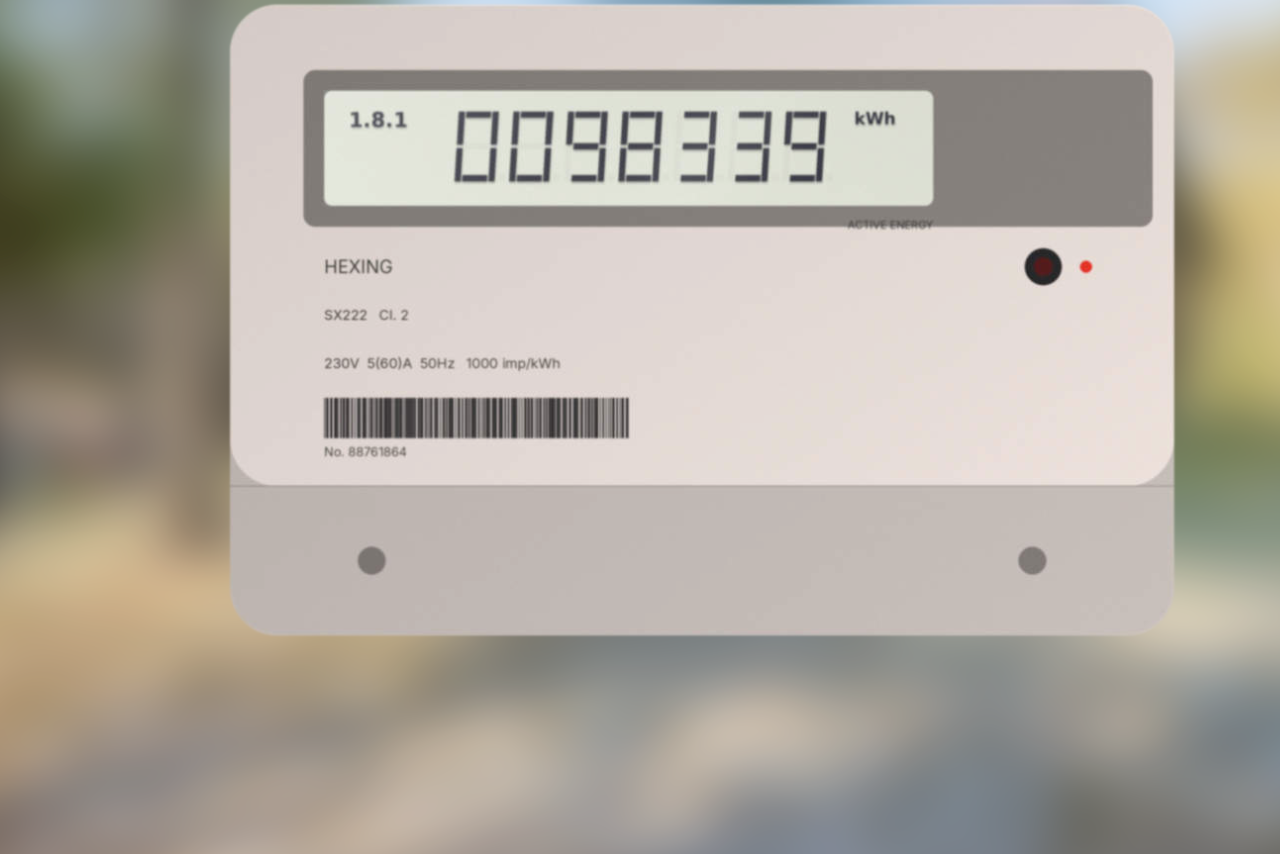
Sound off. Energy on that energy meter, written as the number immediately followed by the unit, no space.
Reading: 98339kWh
